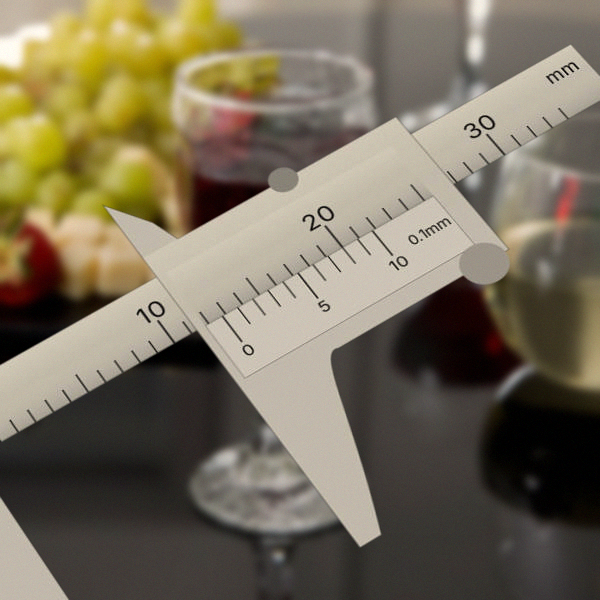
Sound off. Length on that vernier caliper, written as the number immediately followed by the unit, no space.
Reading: 12.8mm
